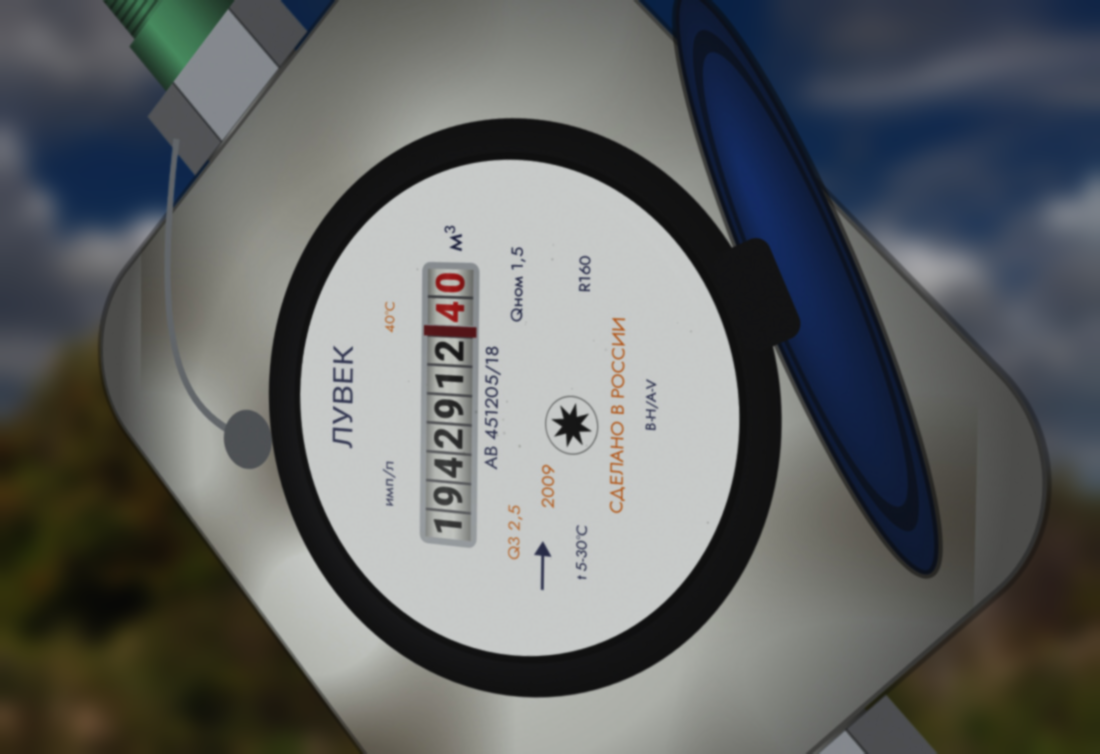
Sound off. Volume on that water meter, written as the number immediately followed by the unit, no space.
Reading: 1942912.40m³
